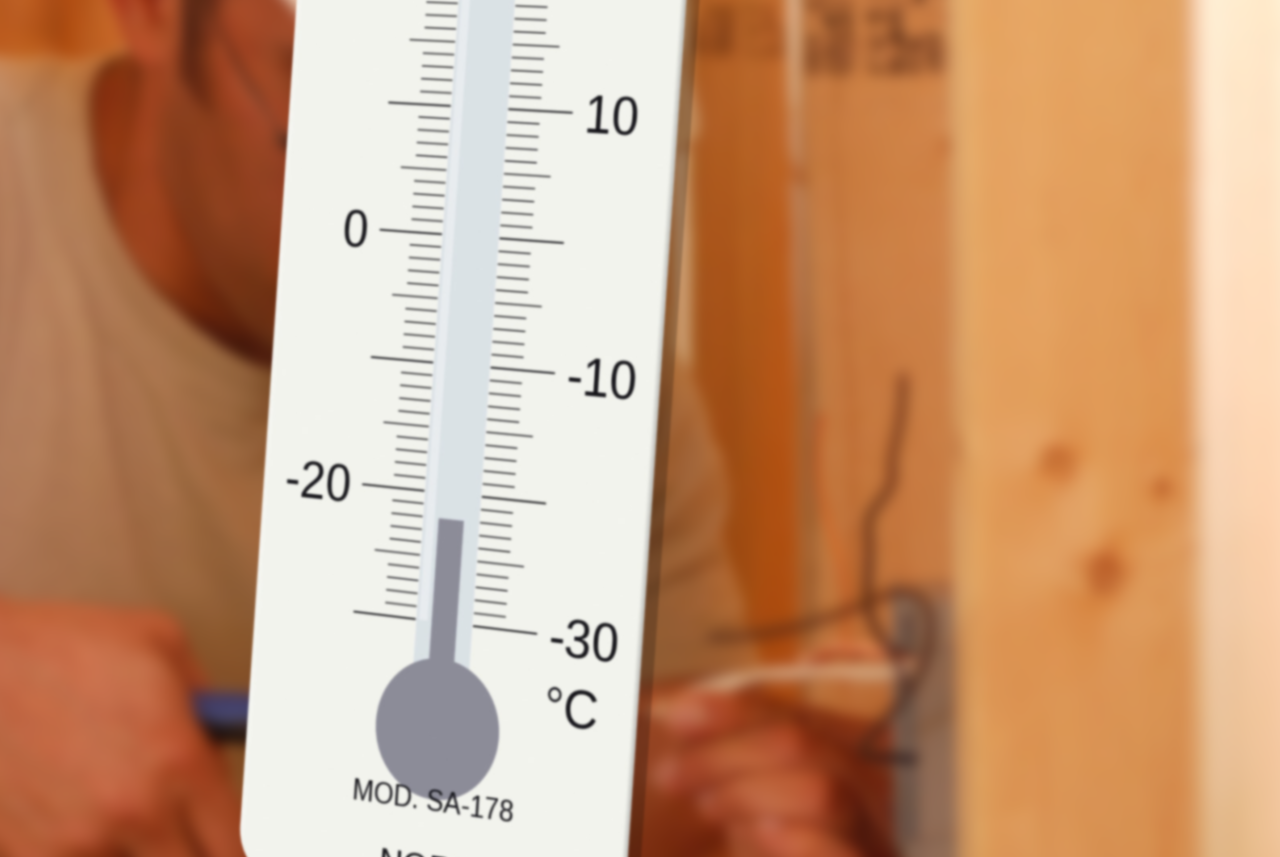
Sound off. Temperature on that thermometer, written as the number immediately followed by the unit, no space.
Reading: -22°C
